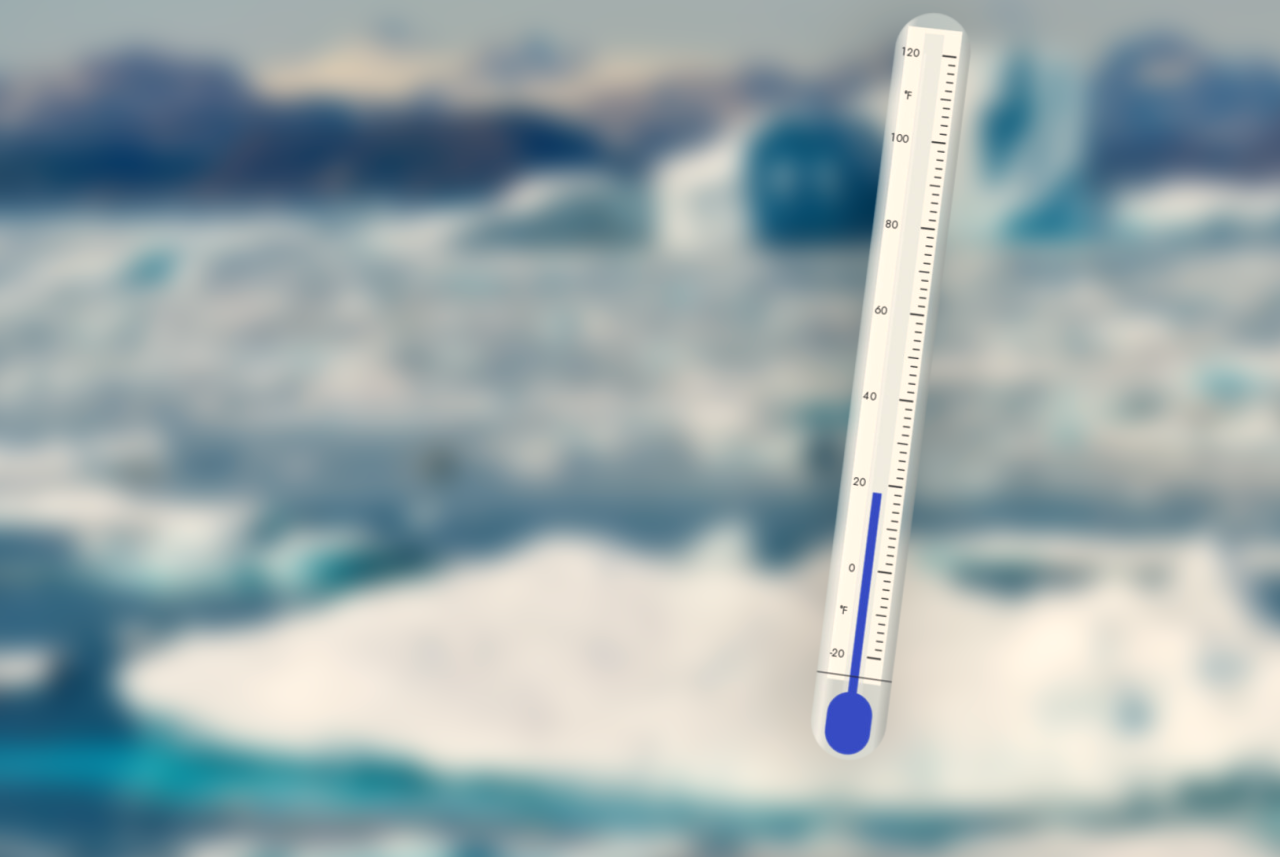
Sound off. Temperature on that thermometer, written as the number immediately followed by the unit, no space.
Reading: 18°F
